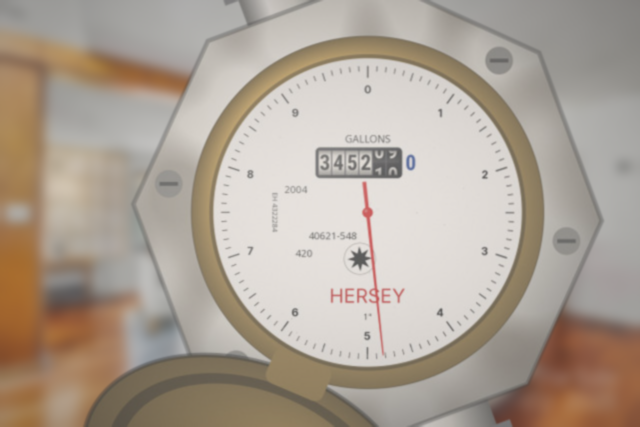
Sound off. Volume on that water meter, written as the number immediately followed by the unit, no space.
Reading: 3452094.8gal
